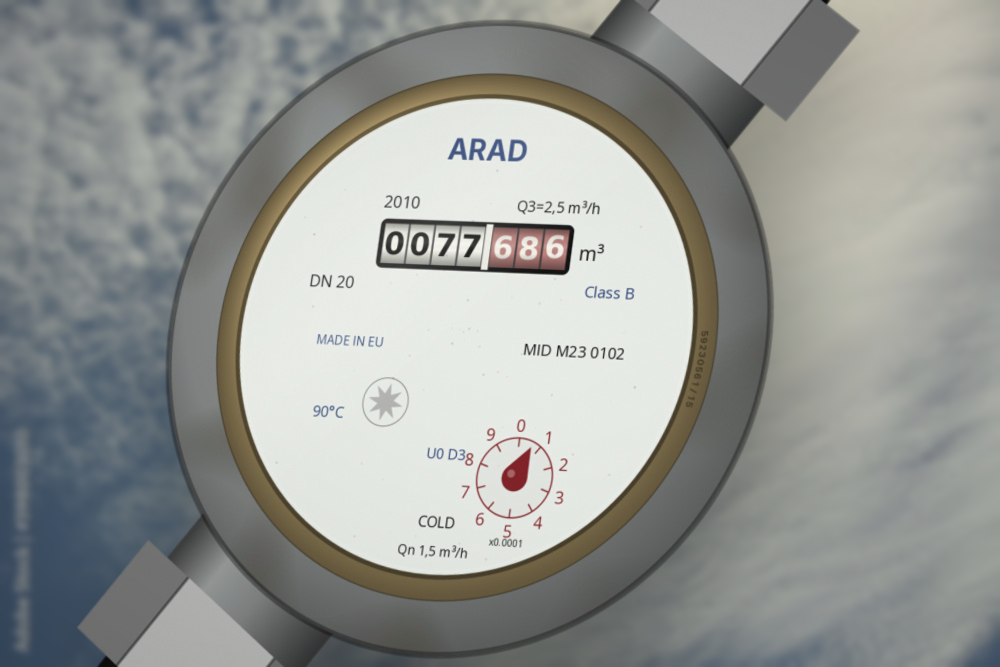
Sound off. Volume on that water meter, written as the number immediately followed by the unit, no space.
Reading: 77.6860m³
